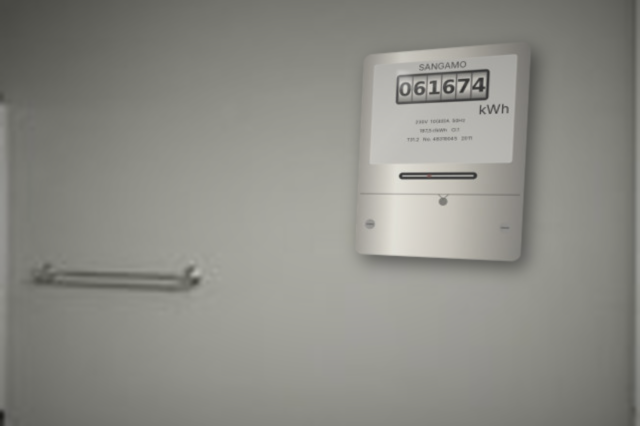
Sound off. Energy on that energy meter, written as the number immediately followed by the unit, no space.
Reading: 61674kWh
